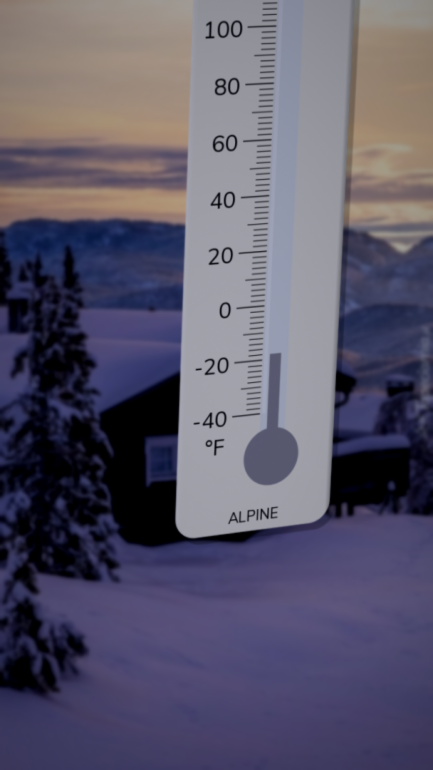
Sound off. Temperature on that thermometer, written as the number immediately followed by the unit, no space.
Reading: -18°F
